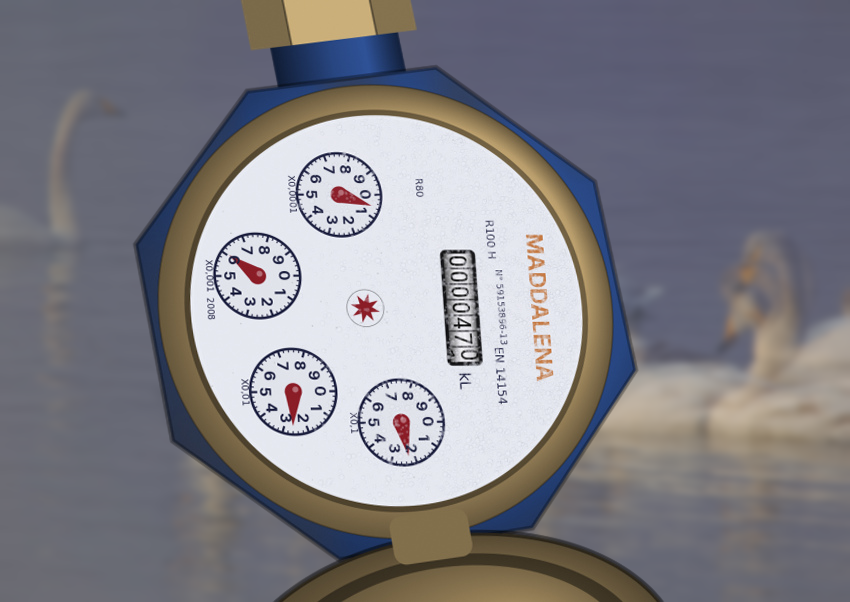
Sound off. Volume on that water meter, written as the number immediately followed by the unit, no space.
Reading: 470.2260kL
